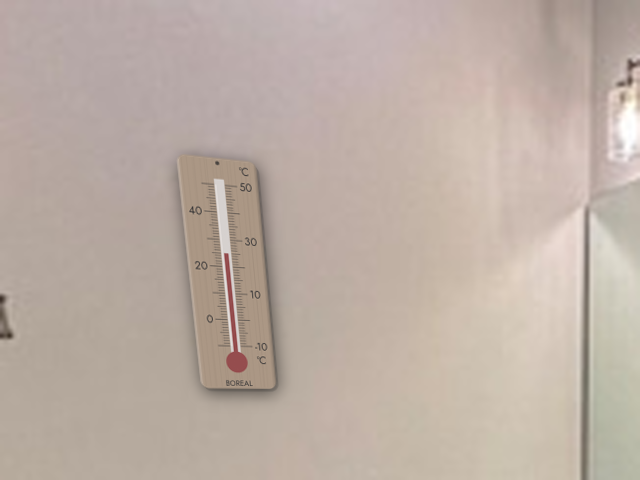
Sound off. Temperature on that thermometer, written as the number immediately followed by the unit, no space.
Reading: 25°C
